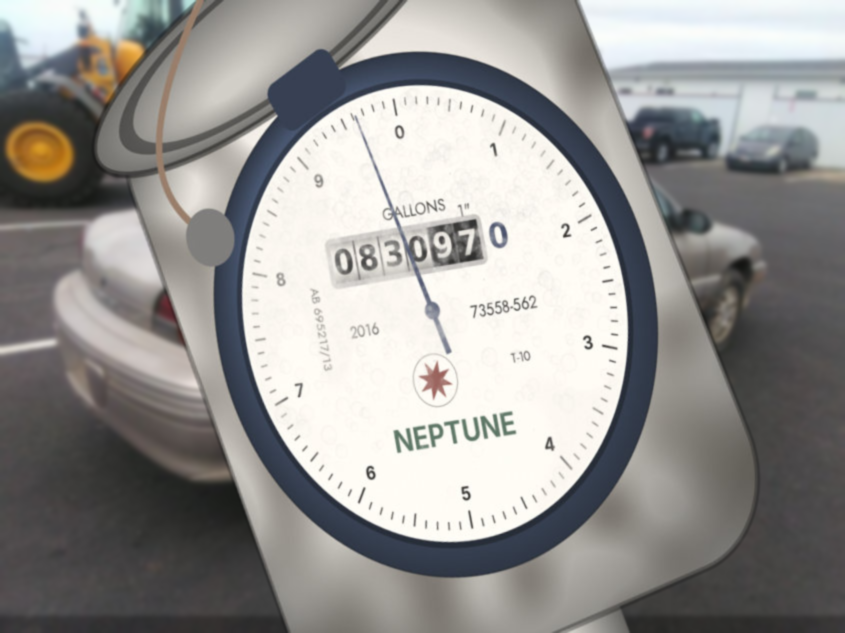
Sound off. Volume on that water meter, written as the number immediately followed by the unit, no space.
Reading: 830969.6gal
